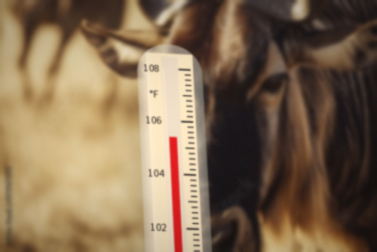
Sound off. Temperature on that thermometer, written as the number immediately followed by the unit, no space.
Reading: 105.4°F
